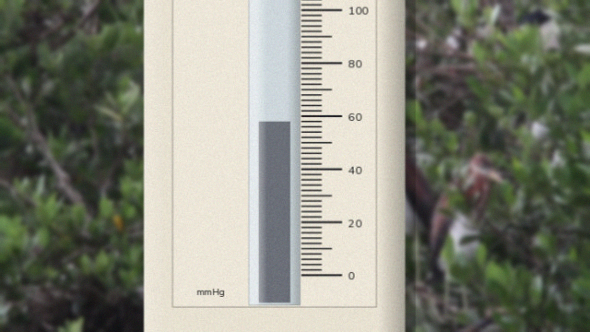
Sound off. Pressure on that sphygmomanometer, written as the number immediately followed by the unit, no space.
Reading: 58mmHg
